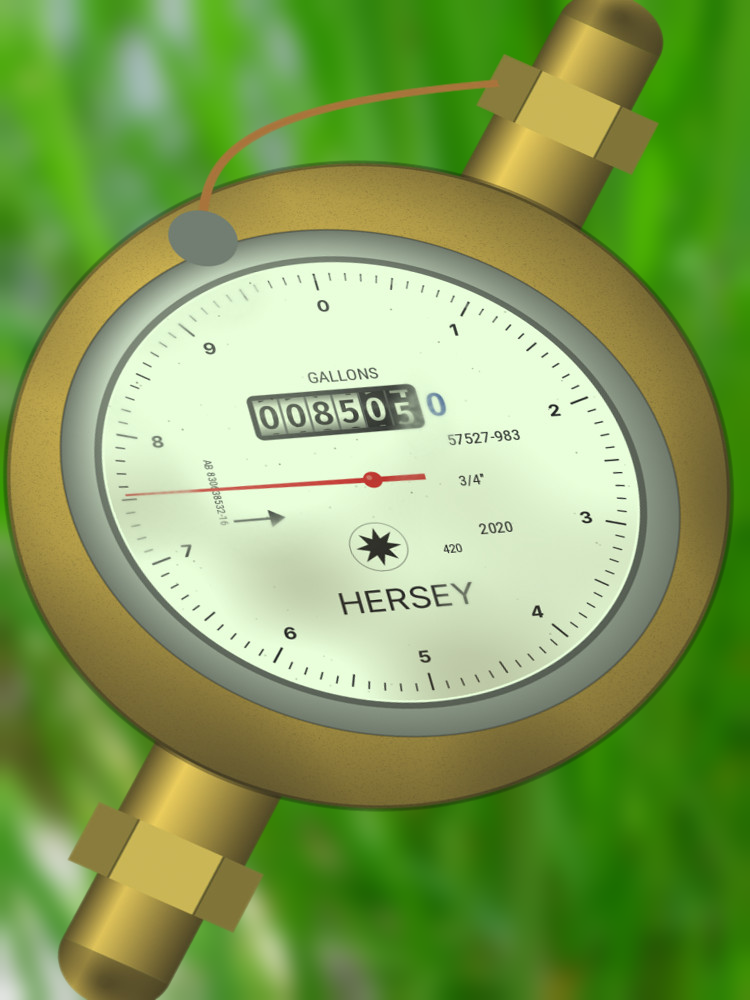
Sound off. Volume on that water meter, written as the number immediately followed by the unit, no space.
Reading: 85047.5gal
